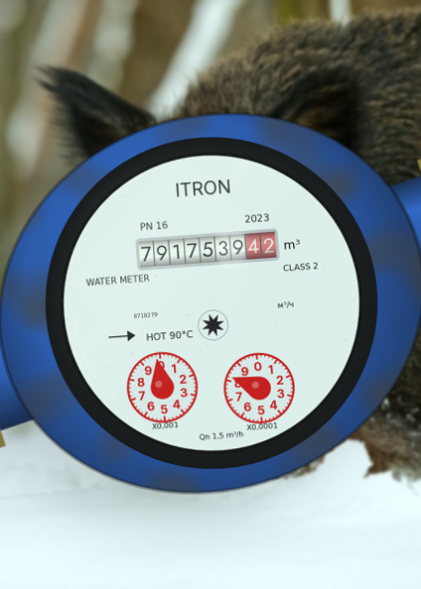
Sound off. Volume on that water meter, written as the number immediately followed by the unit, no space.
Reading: 7917539.4198m³
